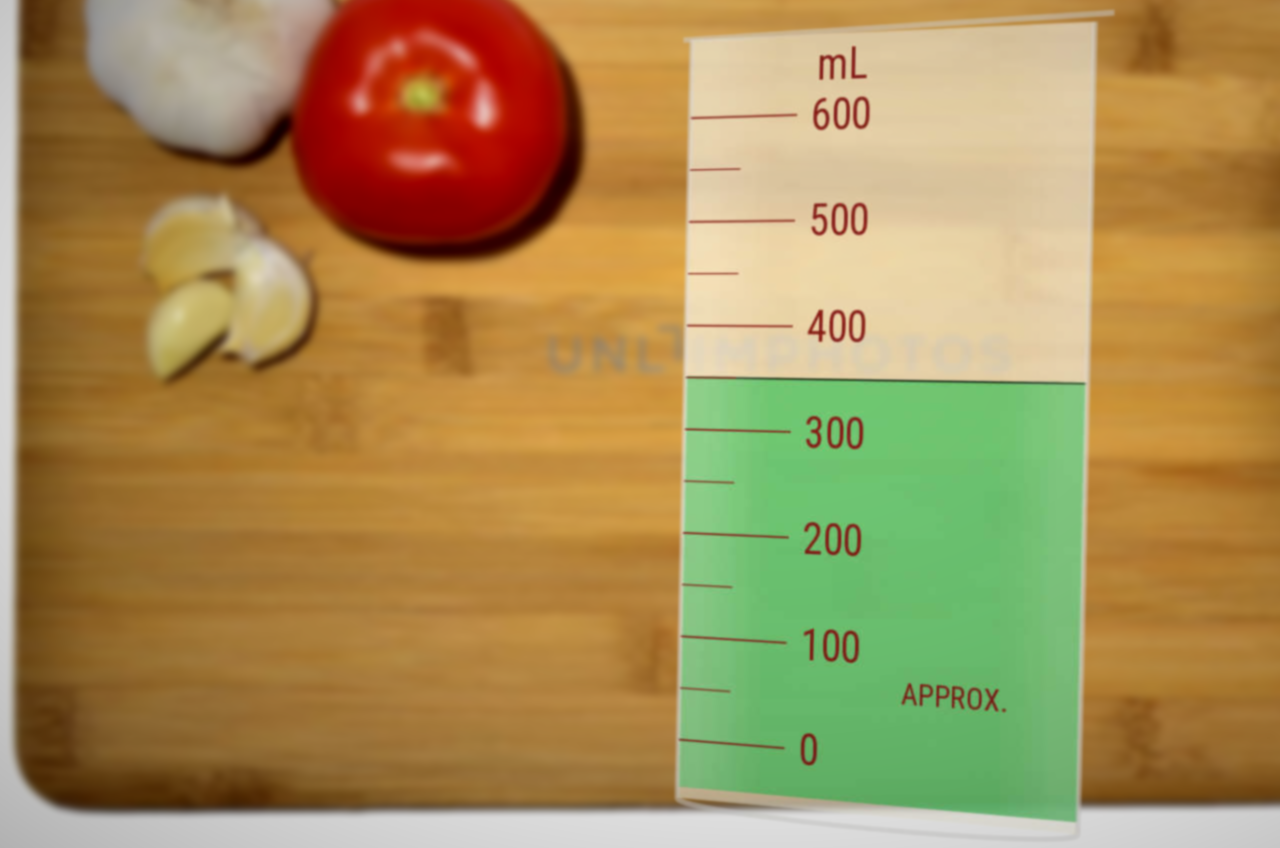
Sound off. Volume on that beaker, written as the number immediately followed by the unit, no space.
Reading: 350mL
